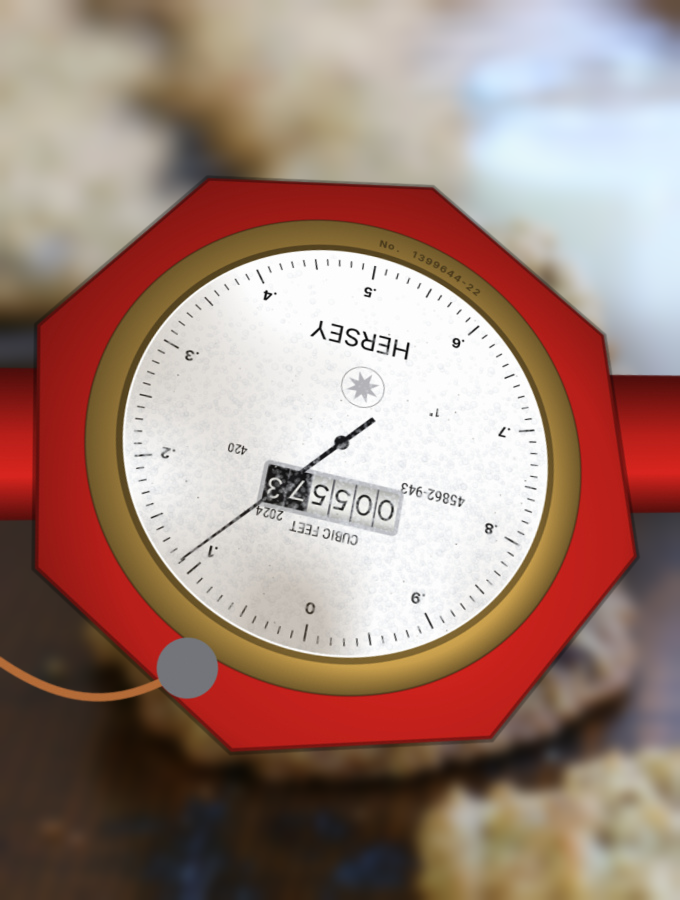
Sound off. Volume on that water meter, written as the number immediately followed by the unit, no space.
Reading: 5573.11ft³
